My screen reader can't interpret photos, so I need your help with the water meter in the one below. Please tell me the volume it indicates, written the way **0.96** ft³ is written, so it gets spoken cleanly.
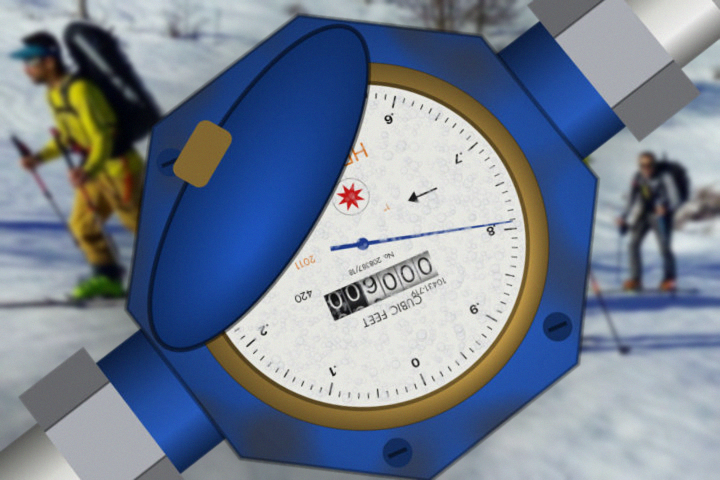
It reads **599.79** ft³
